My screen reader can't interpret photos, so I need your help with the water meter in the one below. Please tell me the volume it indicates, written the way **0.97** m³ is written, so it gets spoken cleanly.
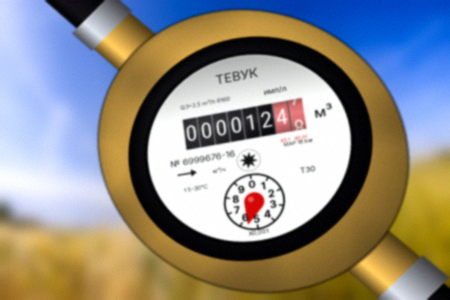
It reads **12.475** m³
